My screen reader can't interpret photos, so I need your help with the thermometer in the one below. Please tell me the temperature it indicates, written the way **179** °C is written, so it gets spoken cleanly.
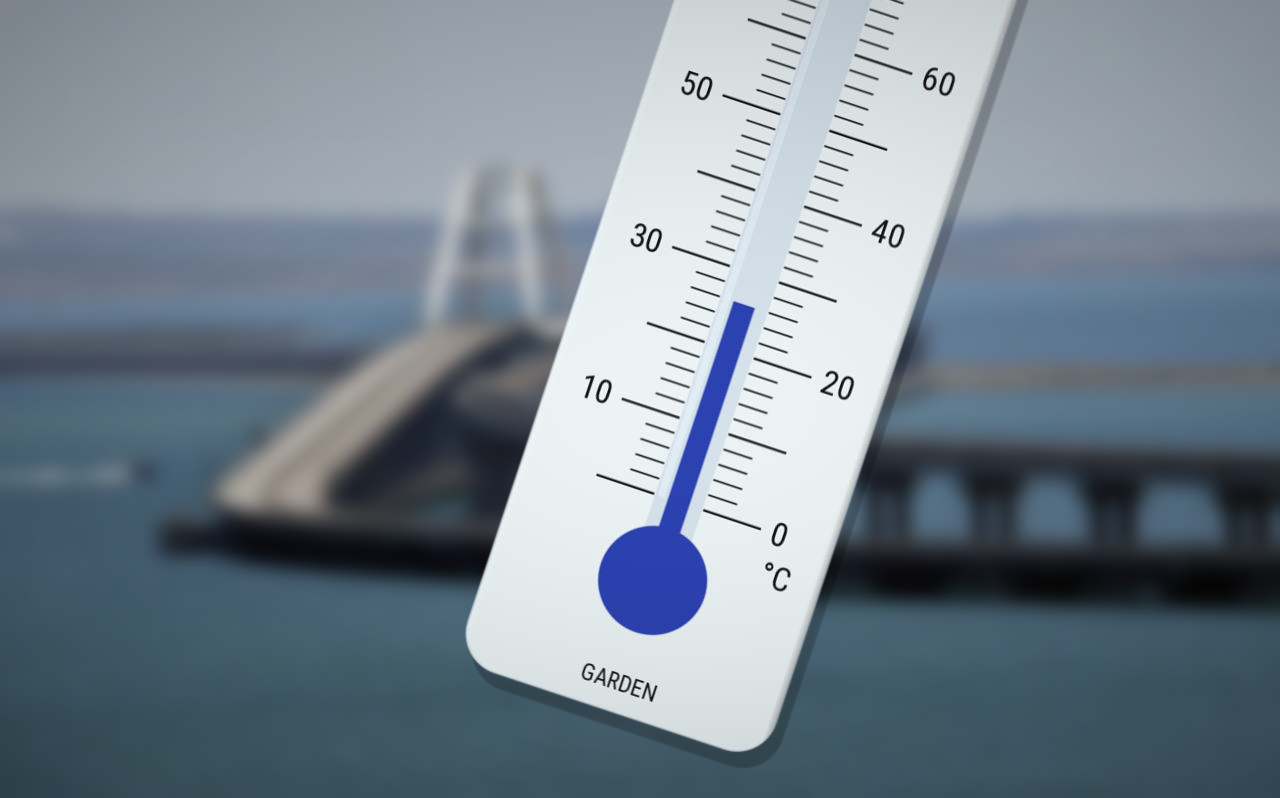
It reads **26** °C
